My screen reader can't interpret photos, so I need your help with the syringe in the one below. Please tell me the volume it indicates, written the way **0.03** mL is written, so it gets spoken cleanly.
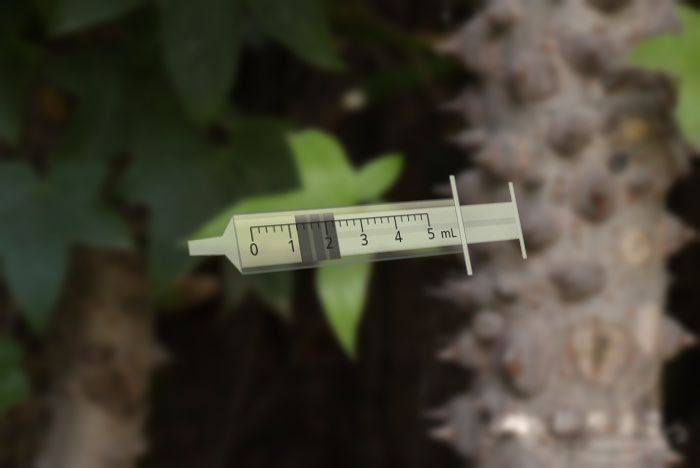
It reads **1.2** mL
